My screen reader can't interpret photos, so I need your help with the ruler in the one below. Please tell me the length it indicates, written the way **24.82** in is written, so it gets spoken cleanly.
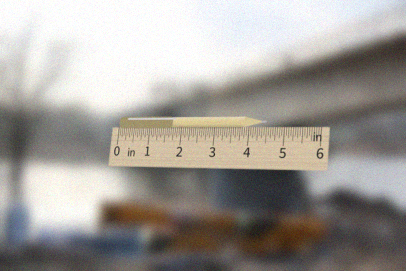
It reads **4.5** in
